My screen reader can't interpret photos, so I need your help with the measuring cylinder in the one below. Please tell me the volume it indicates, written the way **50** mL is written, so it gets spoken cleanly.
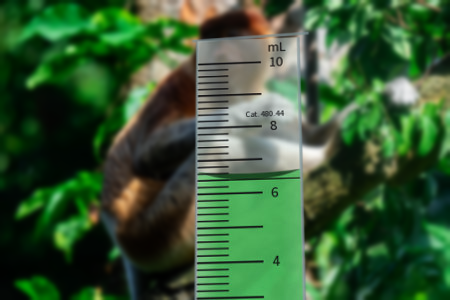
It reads **6.4** mL
